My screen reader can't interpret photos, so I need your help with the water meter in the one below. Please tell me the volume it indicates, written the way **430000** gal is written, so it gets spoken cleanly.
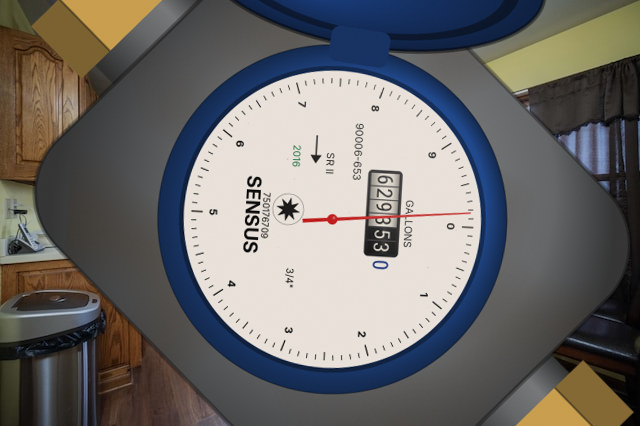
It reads **6293529.8** gal
